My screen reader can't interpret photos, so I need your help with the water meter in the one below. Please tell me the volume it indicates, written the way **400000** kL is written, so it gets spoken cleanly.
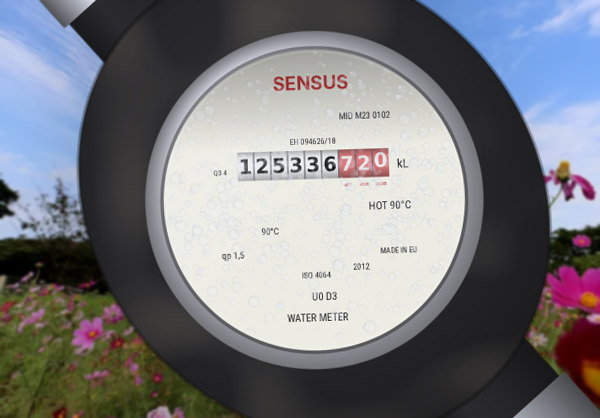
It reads **125336.720** kL
